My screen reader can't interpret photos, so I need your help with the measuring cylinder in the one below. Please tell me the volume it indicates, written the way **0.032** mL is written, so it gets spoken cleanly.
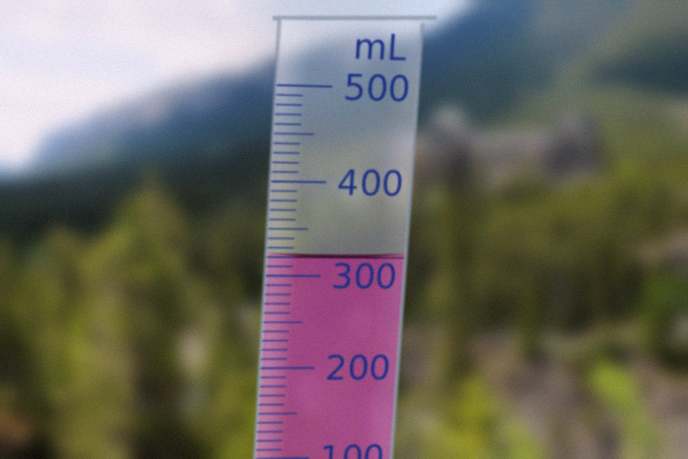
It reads **320** mL
